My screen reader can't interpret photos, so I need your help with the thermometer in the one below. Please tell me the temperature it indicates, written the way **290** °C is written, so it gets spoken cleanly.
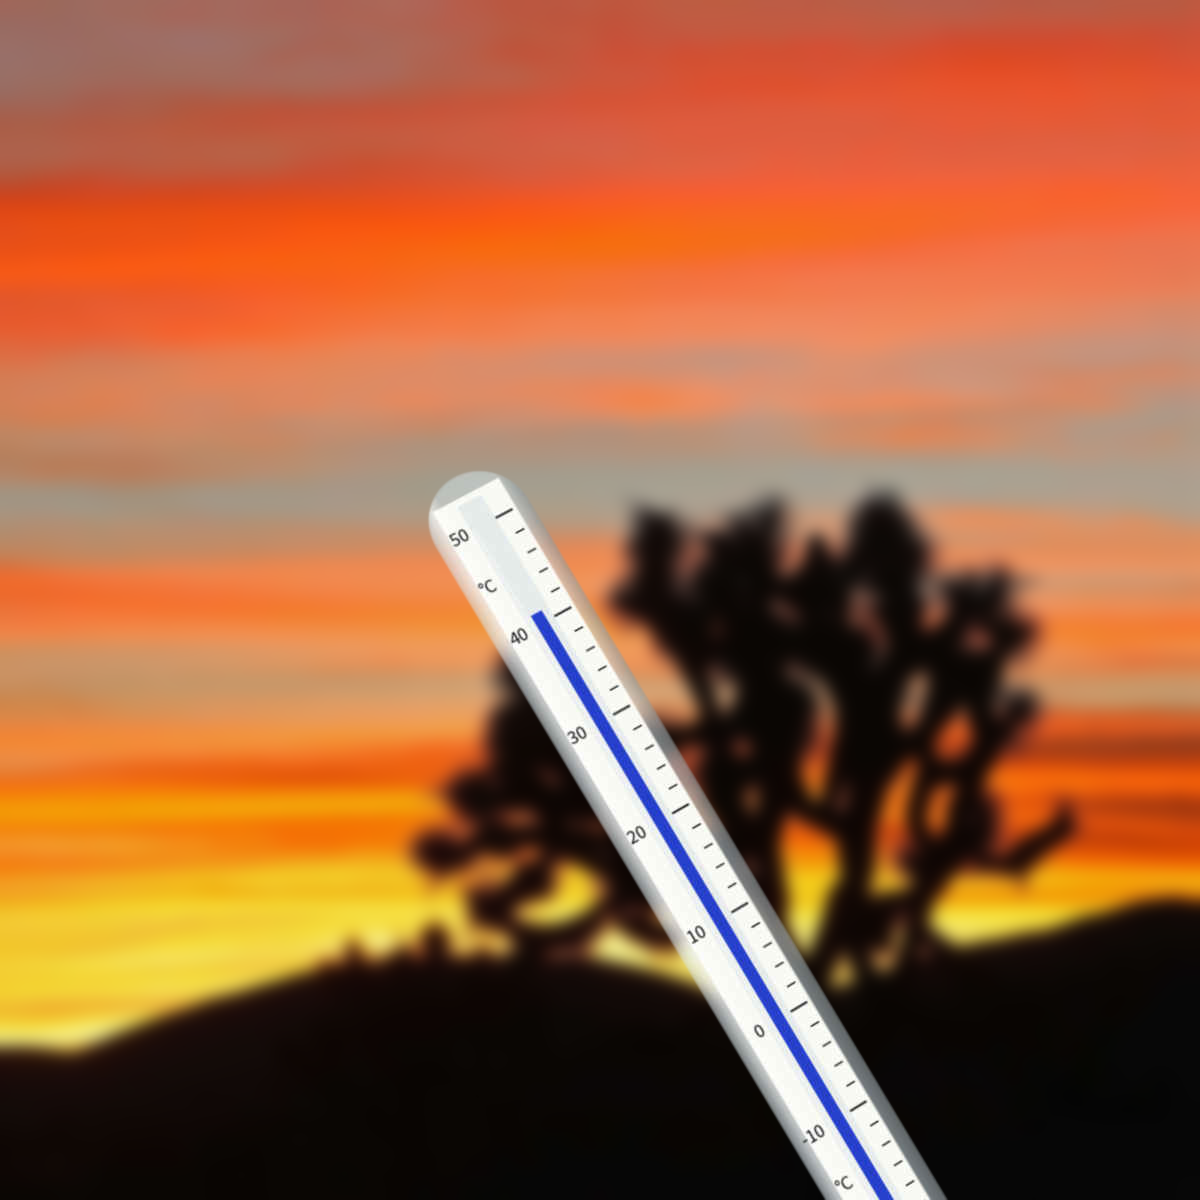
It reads **41** °C
